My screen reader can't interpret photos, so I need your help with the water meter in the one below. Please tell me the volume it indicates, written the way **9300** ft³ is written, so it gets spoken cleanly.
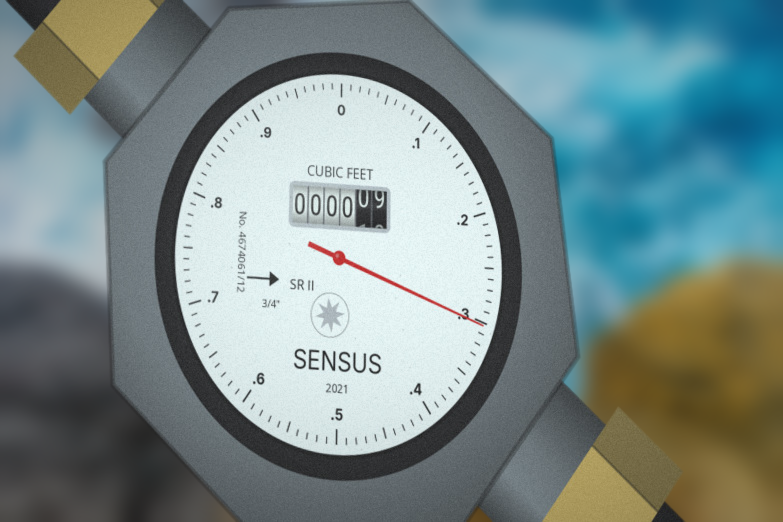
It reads **9.30** ft³
